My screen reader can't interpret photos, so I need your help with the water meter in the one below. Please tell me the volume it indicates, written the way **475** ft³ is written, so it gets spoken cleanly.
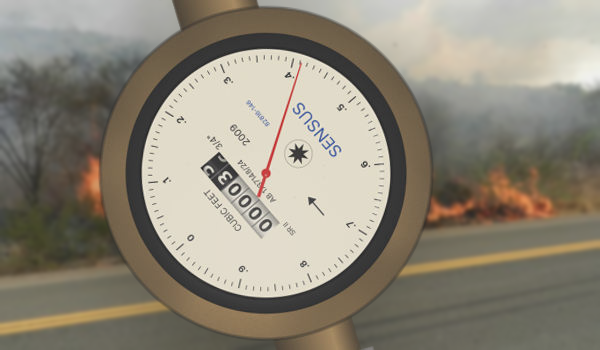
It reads **35.41** ft³
